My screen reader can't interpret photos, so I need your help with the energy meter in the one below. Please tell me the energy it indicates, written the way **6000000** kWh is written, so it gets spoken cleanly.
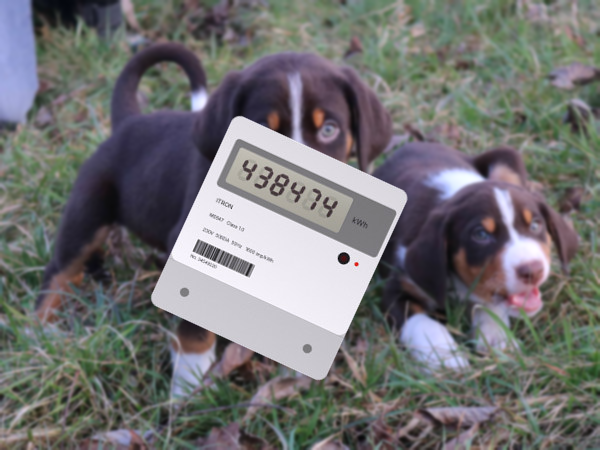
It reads **438474** kWh
